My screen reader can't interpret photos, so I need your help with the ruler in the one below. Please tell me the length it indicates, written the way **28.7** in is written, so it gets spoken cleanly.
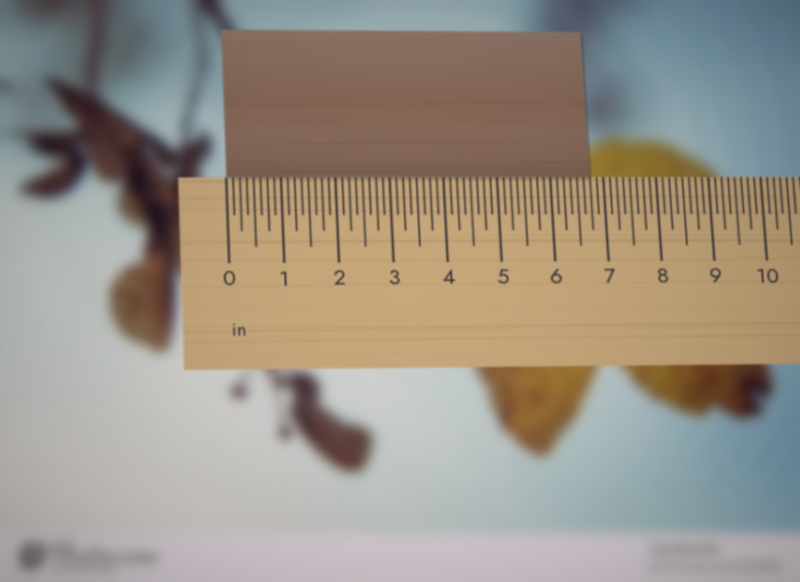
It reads **6.75** in
